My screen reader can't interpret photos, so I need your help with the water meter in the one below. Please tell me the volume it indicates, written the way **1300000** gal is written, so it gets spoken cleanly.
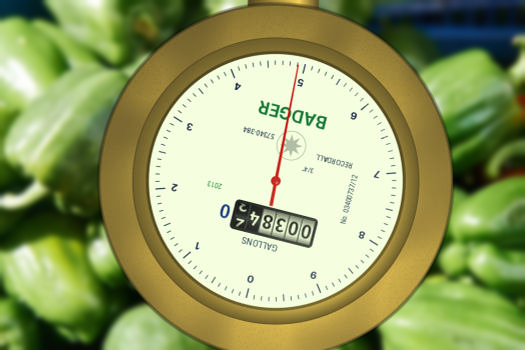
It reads **38424.9** gal
